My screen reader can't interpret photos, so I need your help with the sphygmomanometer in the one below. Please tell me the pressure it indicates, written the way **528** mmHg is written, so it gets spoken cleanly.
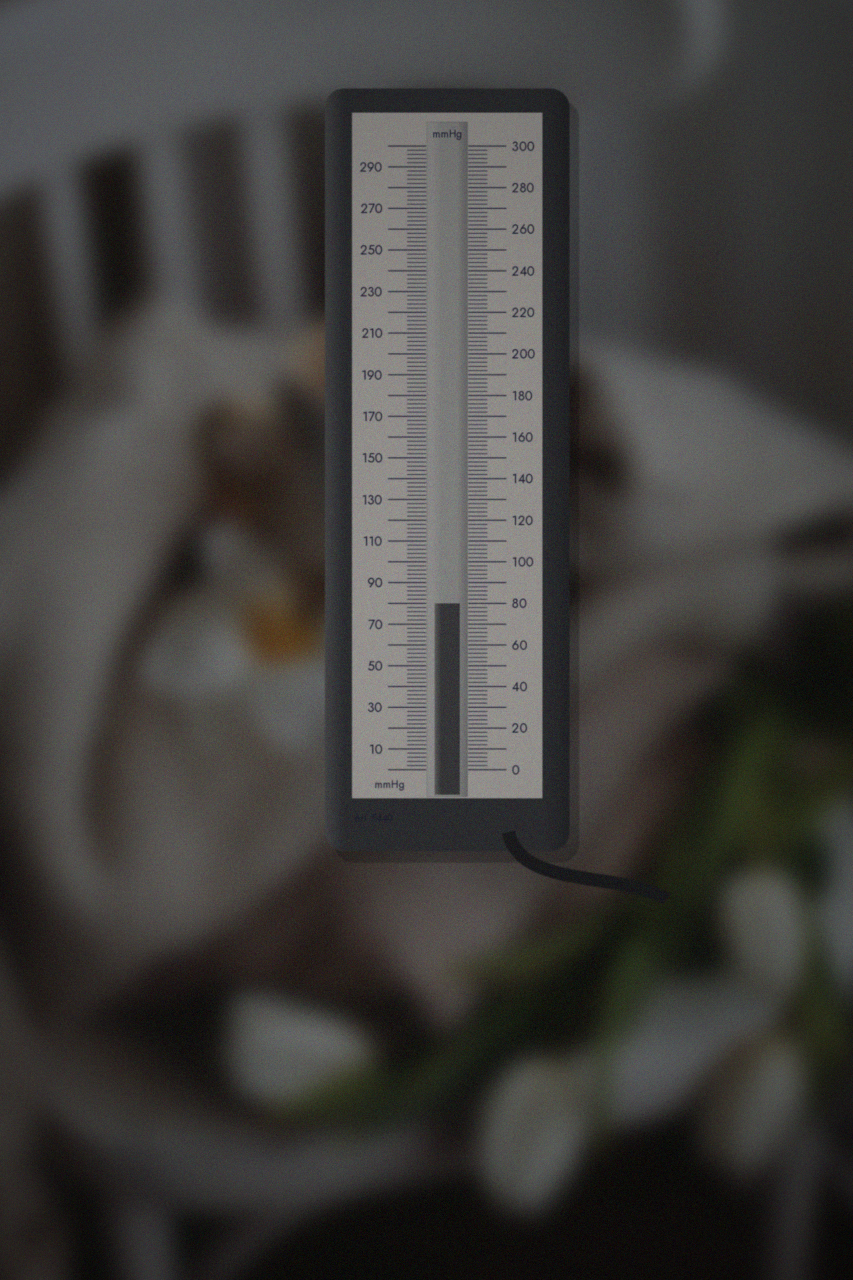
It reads **80** mmHg
